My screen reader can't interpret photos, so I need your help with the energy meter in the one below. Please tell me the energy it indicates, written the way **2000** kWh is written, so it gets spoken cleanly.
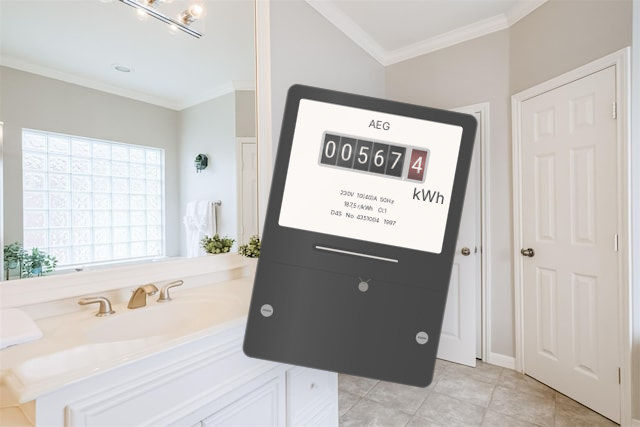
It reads **567.4** kWh
